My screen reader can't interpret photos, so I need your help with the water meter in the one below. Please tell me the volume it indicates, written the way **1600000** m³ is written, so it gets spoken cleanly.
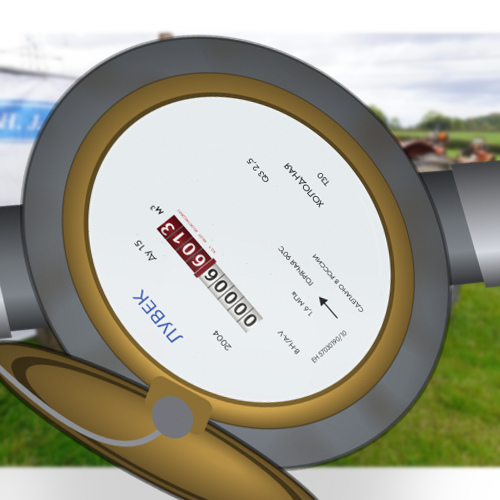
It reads **6.6013** m³
